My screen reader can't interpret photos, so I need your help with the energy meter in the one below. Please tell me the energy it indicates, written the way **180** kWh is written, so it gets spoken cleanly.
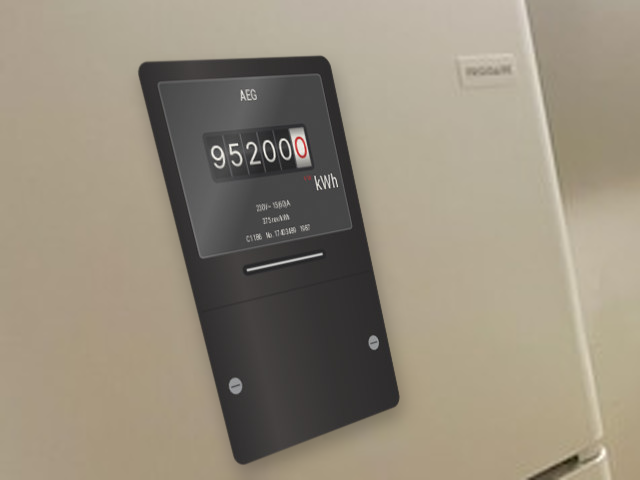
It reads **95200.0** kWh
